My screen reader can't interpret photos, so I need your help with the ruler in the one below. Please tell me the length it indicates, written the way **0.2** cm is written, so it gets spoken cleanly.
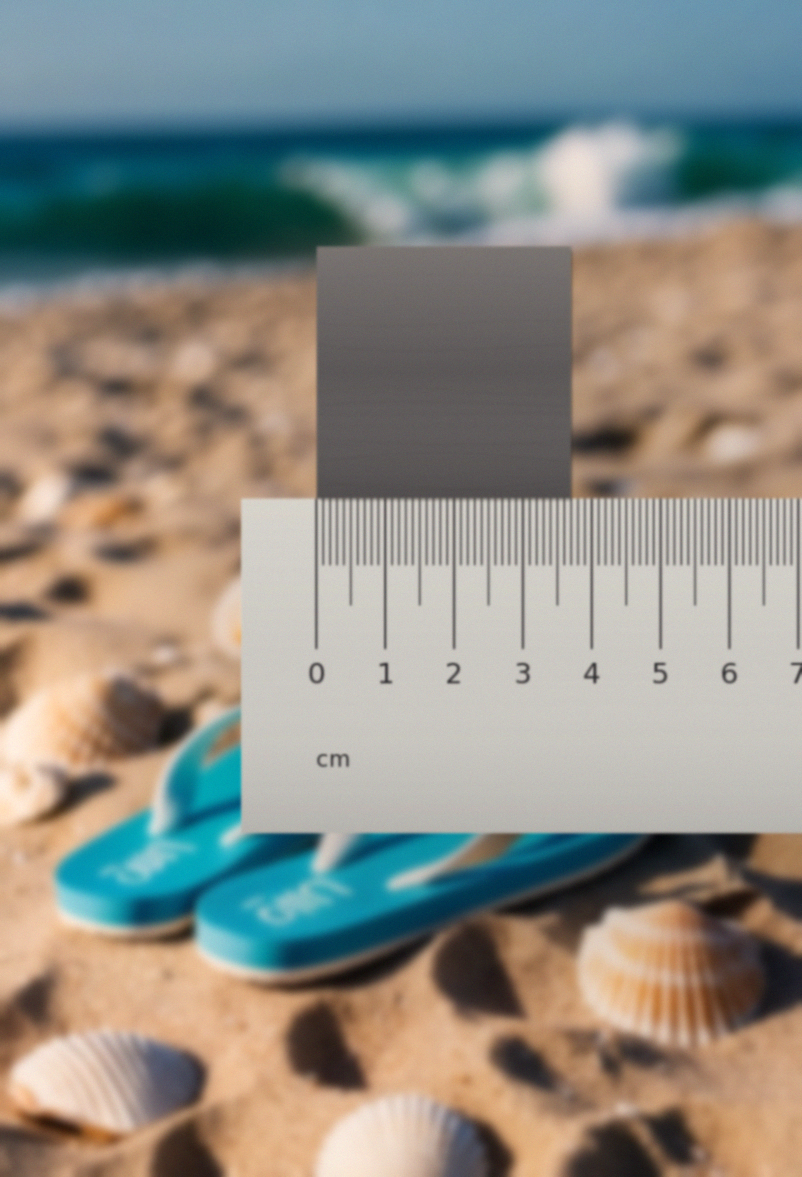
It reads **3.7** cm
